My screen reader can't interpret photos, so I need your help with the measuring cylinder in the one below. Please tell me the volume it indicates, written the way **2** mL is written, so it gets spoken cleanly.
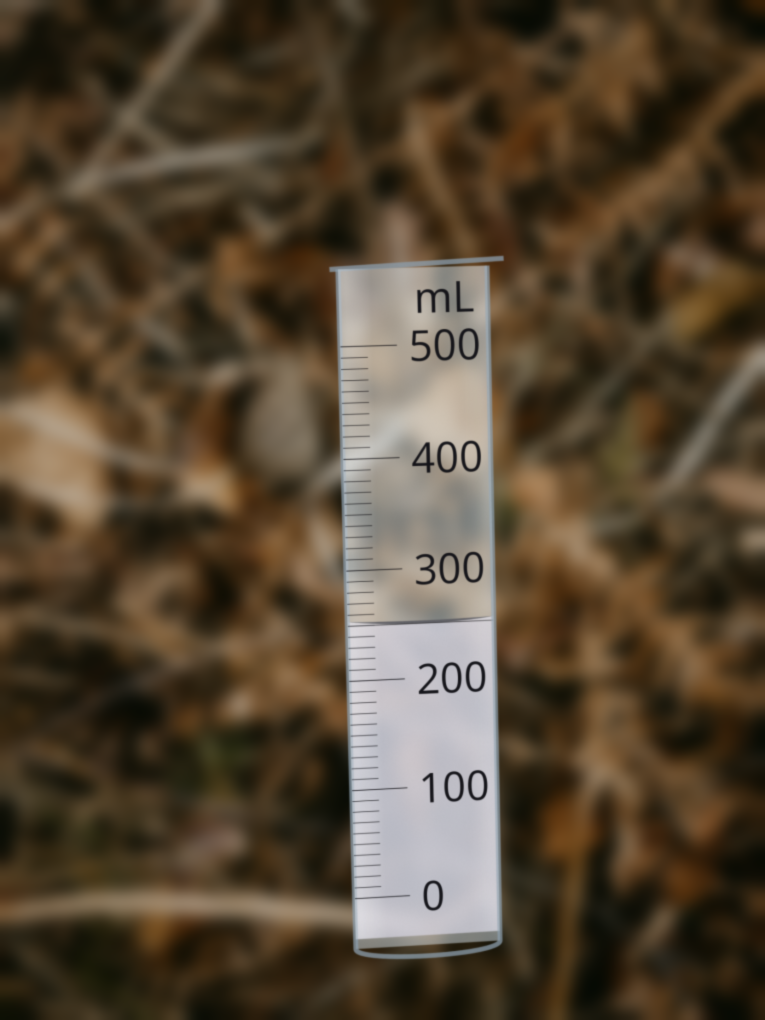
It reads **250** mL
